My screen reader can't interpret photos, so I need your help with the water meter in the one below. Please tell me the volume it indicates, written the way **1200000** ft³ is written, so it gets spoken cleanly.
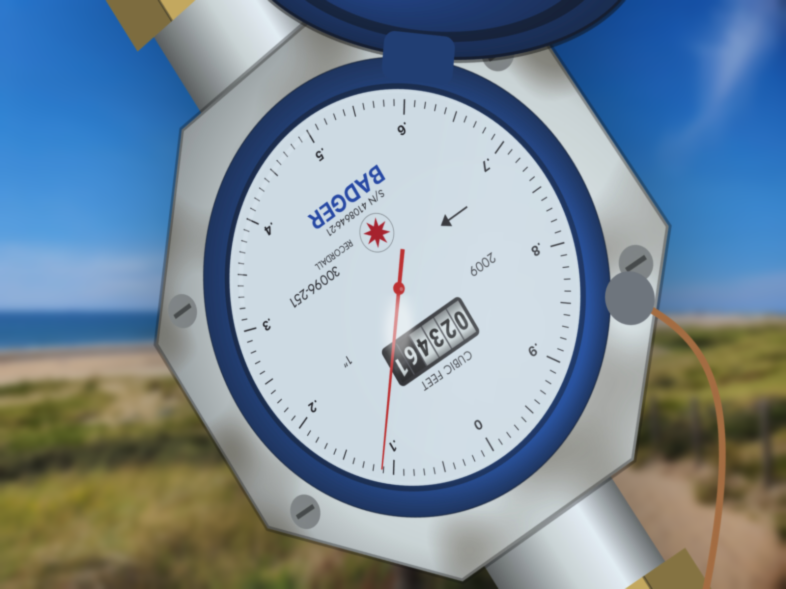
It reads **23461.11** ft³
